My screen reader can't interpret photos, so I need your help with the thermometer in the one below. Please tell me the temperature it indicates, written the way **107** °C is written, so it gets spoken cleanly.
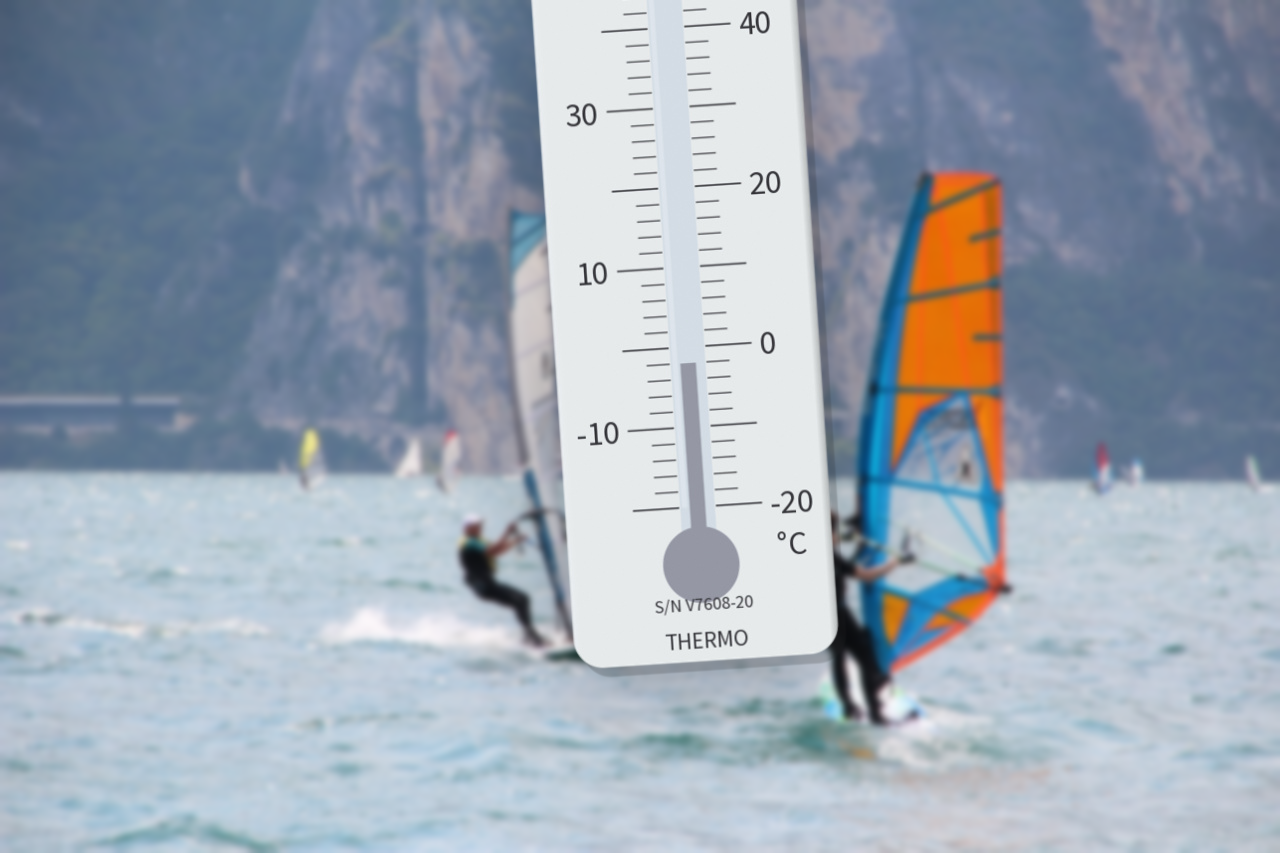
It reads **-2** °C
